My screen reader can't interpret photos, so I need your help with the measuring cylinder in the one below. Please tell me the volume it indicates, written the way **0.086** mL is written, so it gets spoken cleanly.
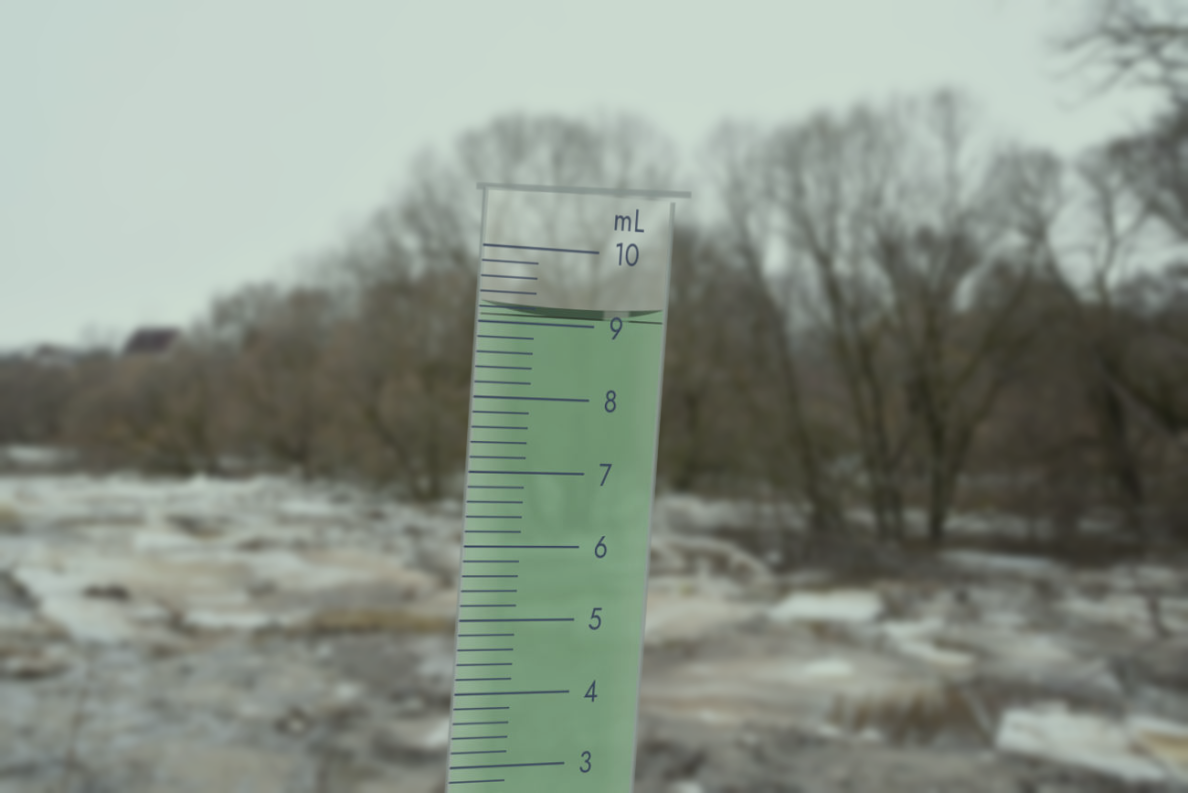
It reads **9.1** mL
